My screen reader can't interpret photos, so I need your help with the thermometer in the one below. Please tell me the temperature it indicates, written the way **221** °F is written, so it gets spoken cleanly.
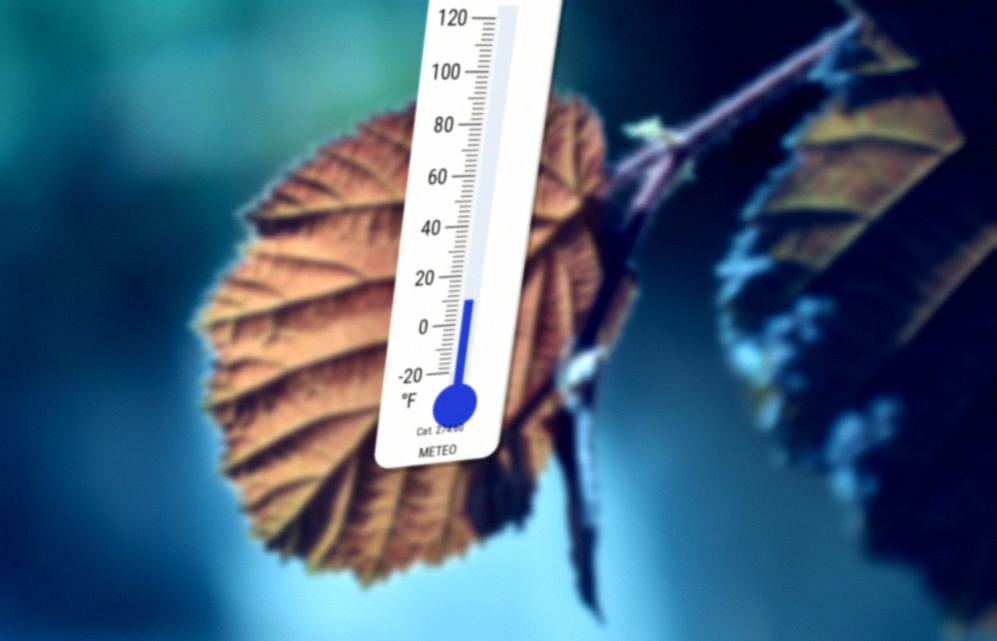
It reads **10** °F
